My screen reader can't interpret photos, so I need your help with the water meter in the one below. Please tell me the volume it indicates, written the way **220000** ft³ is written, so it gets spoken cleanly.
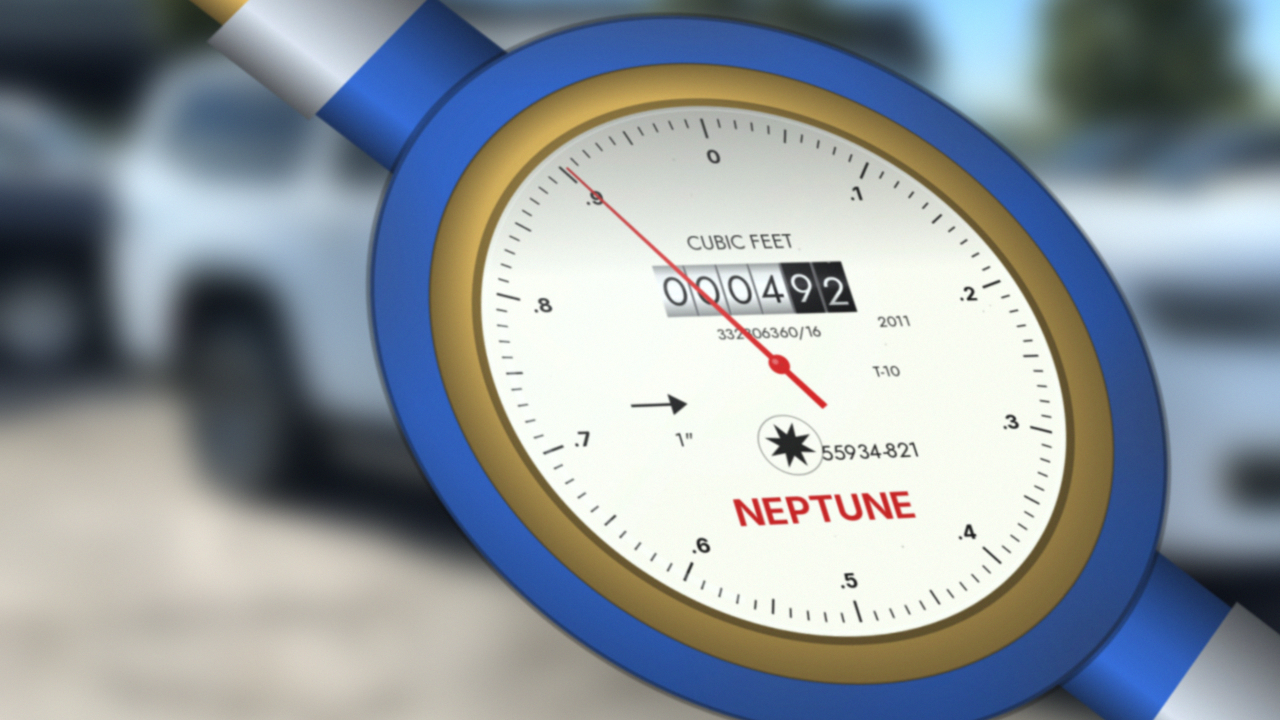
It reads **491.90** ft³
